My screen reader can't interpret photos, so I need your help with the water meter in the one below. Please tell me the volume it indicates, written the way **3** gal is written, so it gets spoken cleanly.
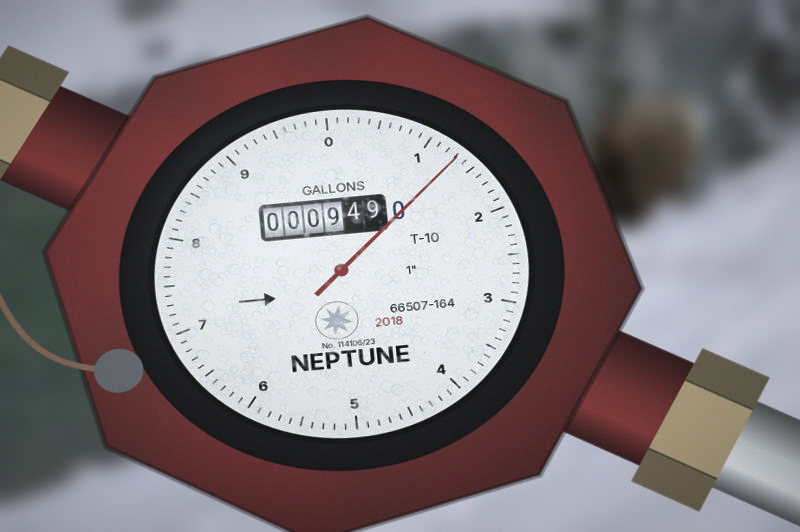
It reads **9491.3** gal
